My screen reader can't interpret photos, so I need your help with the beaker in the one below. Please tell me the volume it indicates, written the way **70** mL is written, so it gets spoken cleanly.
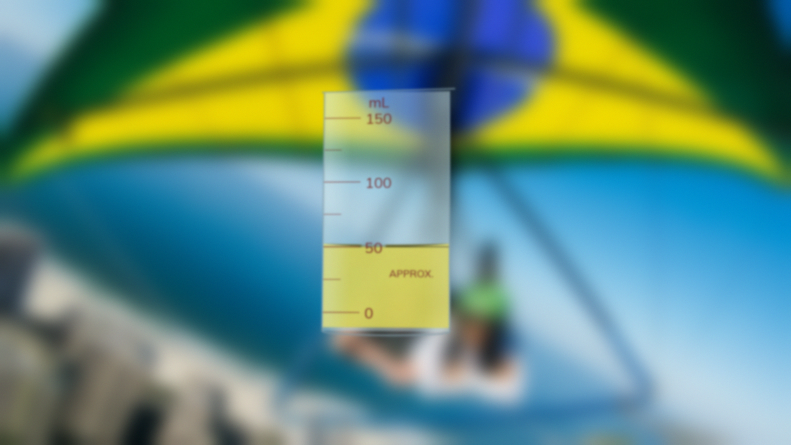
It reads **50** mL
